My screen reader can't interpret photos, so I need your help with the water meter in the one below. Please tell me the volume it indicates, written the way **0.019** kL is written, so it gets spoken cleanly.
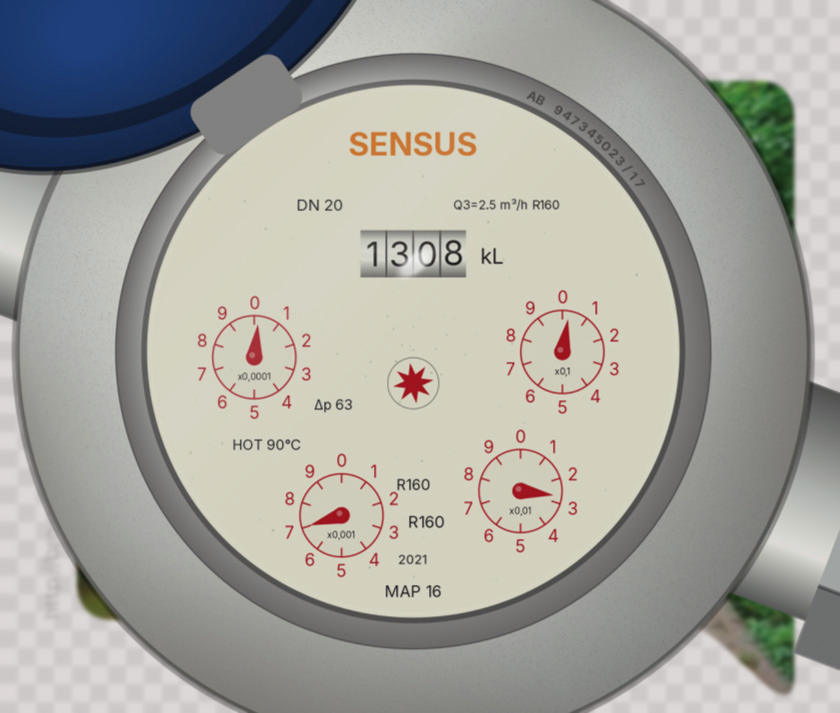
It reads **1308.0270** kL
